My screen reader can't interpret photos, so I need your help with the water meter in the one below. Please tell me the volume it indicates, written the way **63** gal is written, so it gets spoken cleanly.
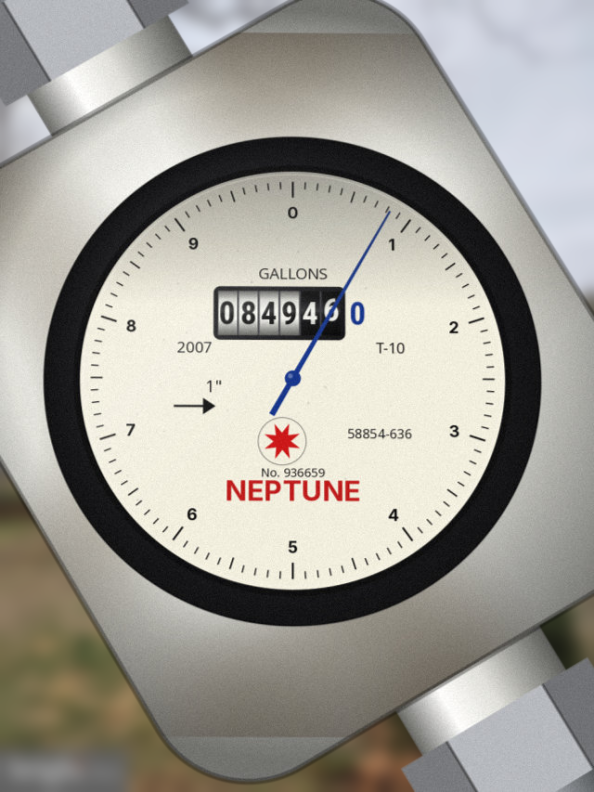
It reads **849460.8** gal
